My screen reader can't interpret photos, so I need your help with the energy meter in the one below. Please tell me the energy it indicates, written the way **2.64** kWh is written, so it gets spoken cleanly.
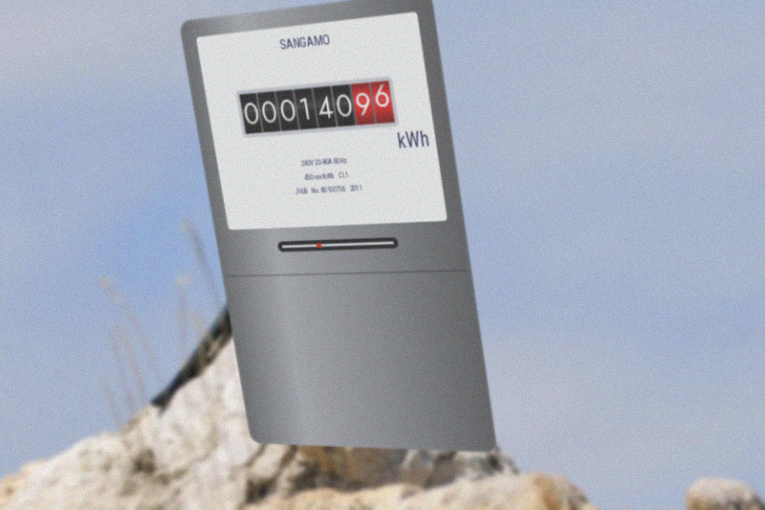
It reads **140.96** kWh
